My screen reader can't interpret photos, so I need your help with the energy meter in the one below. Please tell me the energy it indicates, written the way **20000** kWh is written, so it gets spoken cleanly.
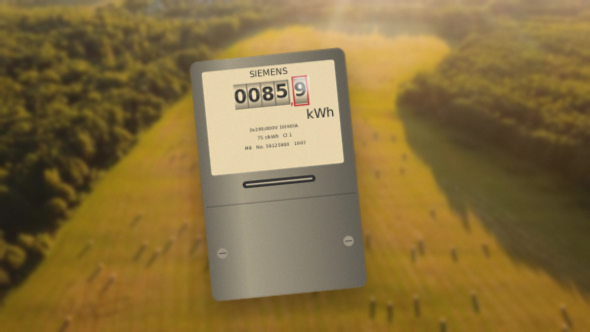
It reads **85.9** kWh
